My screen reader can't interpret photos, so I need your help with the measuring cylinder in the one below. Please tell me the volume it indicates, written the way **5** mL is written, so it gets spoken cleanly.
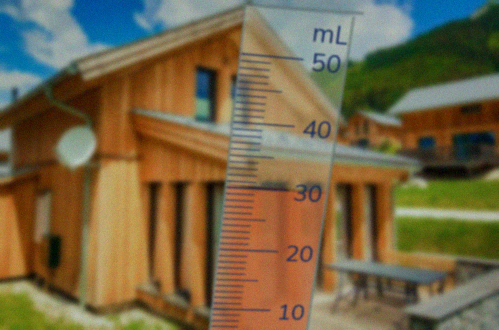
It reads **30** mL
